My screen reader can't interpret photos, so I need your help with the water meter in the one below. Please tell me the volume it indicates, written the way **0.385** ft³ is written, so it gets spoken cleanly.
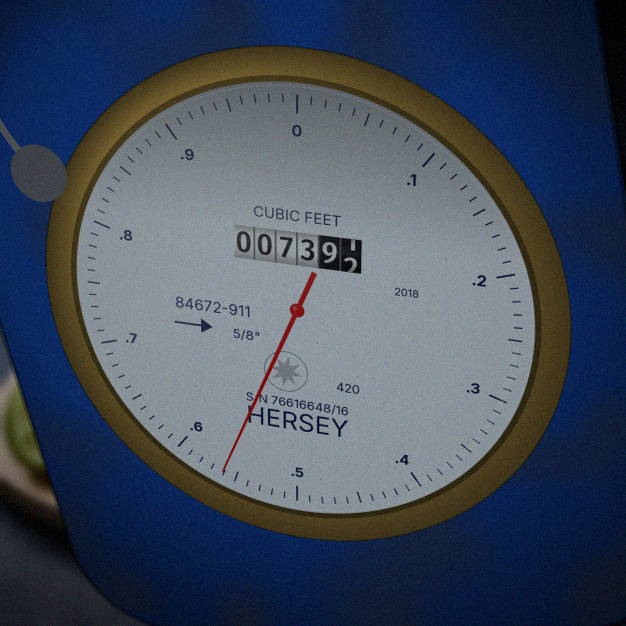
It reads **7391.56** ft³
